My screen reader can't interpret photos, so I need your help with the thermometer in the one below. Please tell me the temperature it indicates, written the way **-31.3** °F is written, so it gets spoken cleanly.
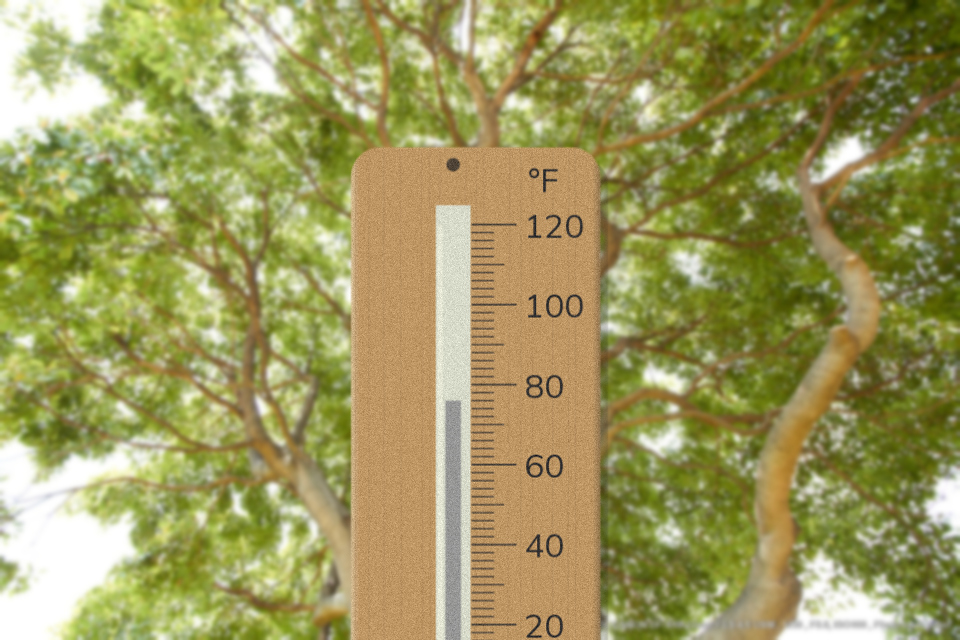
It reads **76** °F
